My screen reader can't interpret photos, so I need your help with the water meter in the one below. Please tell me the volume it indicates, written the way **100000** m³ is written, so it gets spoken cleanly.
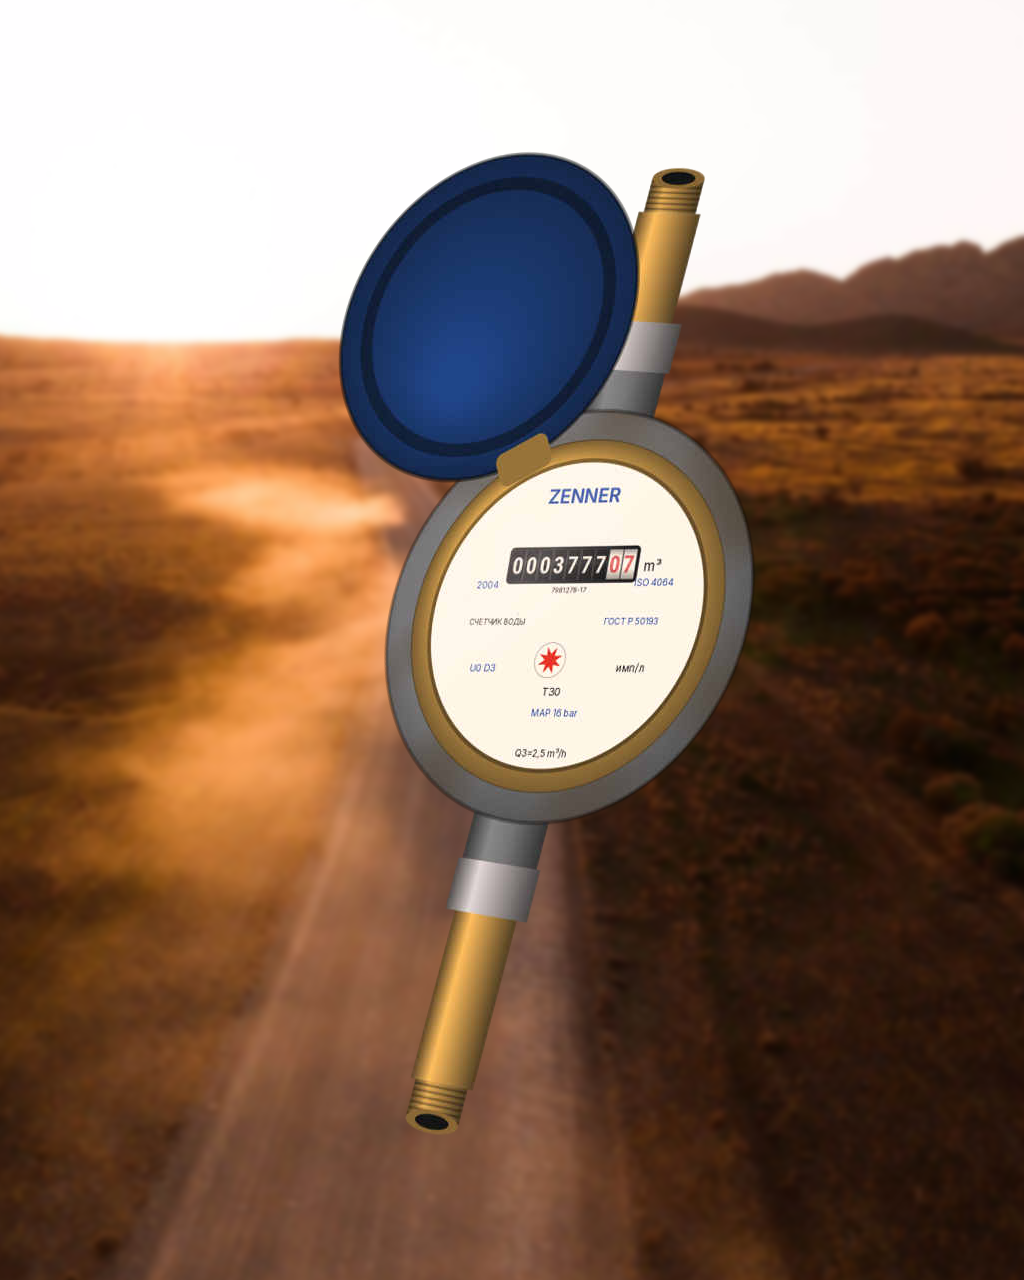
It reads **3777.07** m³
